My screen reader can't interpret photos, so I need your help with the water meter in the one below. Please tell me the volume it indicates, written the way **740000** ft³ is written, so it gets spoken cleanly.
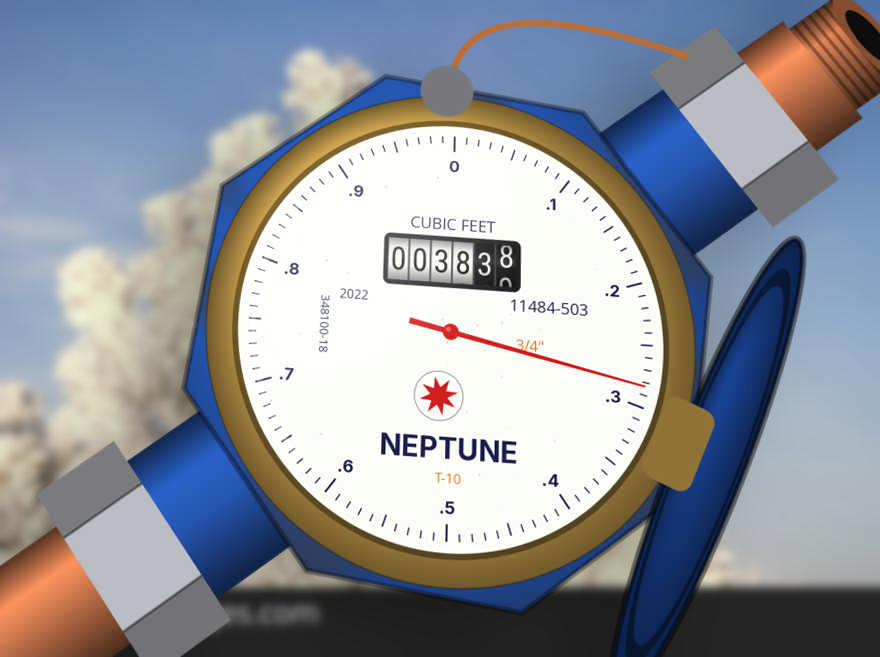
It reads **3838.28** ft³
